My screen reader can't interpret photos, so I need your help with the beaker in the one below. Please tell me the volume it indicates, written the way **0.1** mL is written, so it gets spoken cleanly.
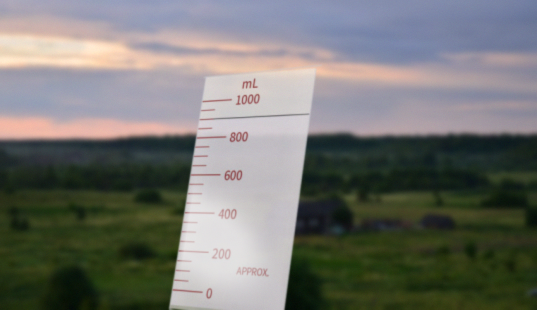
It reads **900** mL
